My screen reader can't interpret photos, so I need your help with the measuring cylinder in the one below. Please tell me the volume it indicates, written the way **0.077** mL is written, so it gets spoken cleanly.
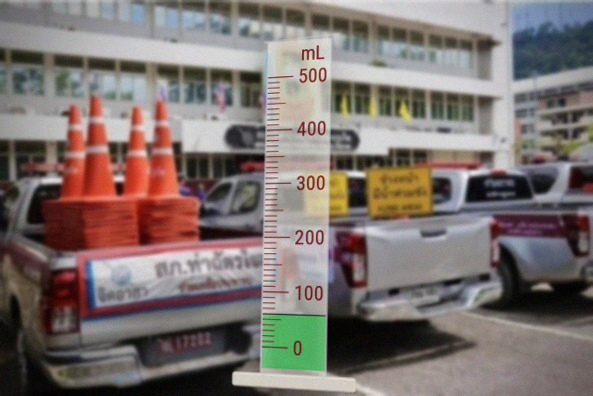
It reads **60** mL
